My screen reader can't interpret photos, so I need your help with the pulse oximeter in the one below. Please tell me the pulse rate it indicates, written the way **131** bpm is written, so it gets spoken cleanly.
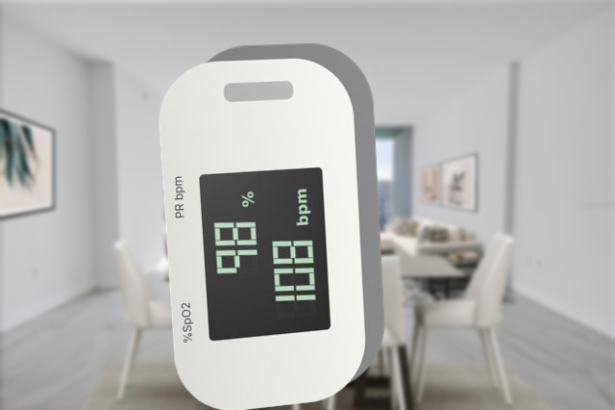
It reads **108** bpm
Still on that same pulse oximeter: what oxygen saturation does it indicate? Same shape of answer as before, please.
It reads **98** %
